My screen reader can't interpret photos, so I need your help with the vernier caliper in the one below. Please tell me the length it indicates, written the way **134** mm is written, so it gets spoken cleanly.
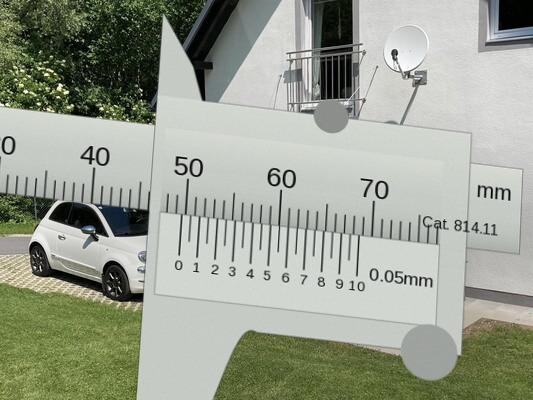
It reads **49.6** mm
